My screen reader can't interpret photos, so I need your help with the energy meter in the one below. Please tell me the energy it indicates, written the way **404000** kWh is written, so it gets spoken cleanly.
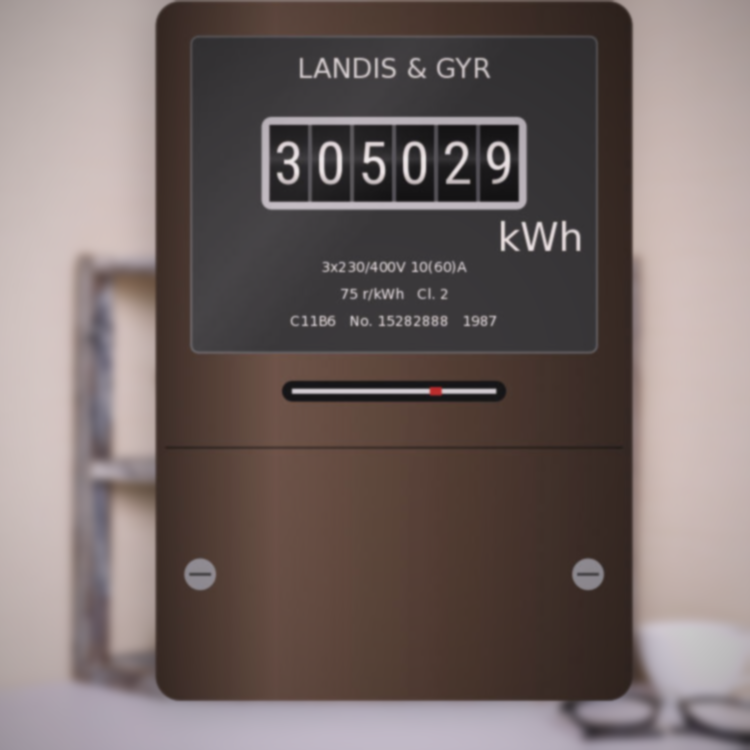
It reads **305029** kWh
